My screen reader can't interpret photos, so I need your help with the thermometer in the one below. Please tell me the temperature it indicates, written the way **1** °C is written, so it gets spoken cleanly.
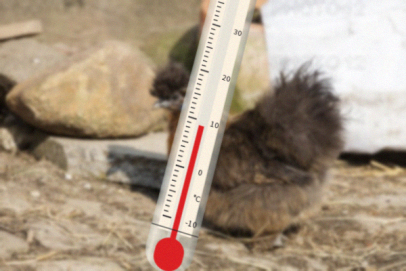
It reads **9** °C
